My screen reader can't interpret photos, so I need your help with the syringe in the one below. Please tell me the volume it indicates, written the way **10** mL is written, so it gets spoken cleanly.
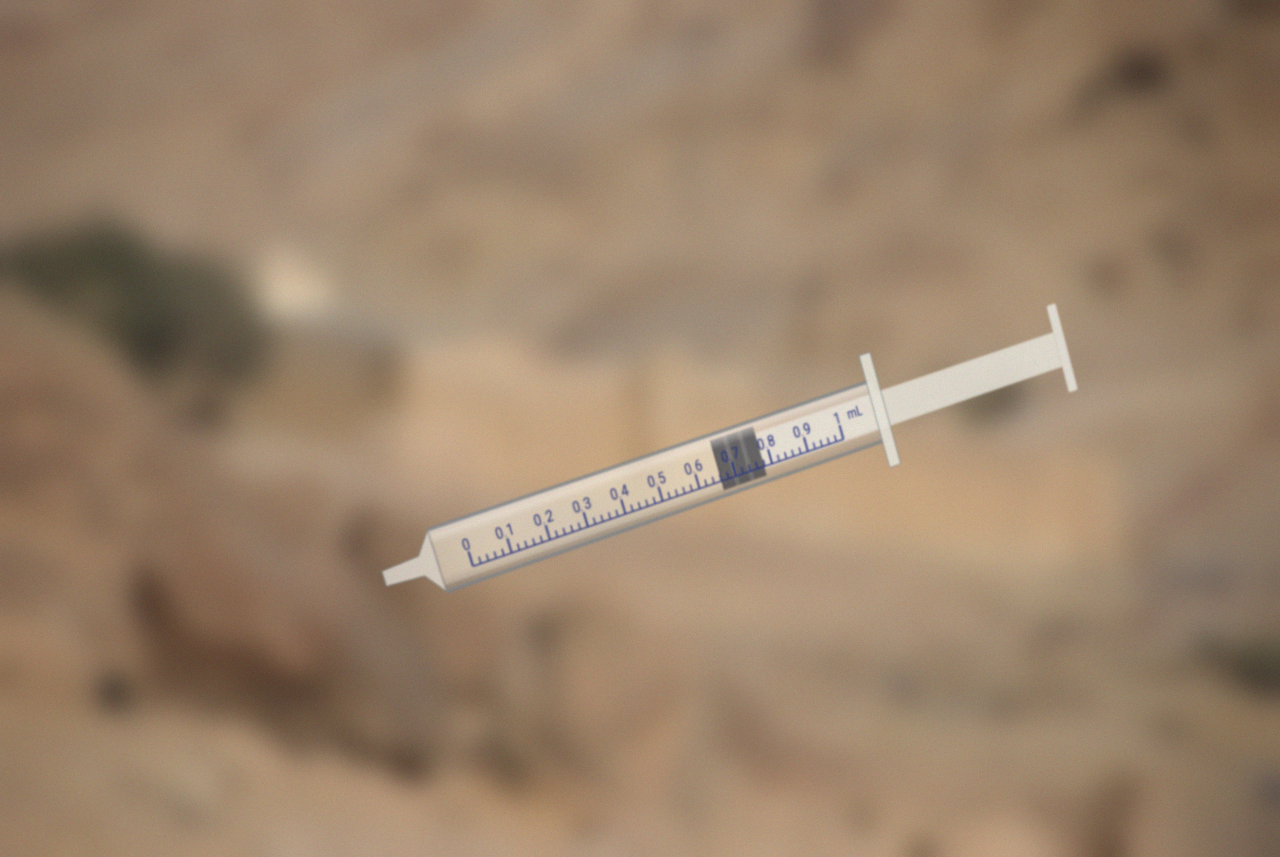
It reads **0.66** mL
